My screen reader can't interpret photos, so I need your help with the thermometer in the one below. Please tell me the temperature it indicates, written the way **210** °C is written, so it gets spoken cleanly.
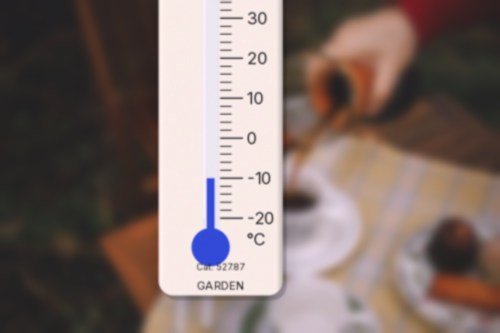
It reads **-10** °C
